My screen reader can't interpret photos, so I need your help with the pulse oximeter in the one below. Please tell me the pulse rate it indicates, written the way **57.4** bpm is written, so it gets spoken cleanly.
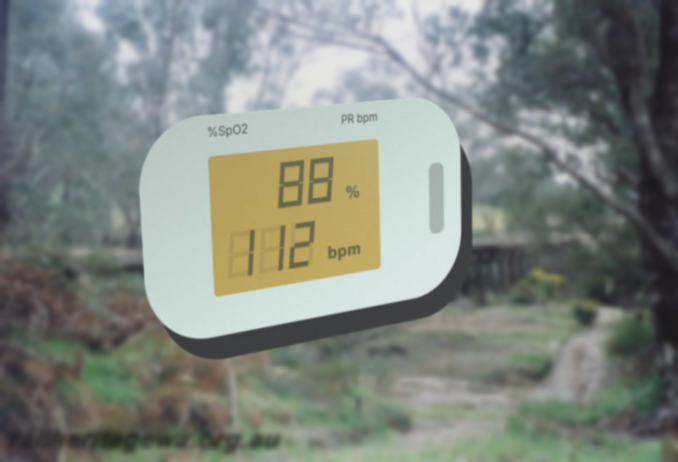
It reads **112** bpm
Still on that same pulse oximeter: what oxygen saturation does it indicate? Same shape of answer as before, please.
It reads **88** %
